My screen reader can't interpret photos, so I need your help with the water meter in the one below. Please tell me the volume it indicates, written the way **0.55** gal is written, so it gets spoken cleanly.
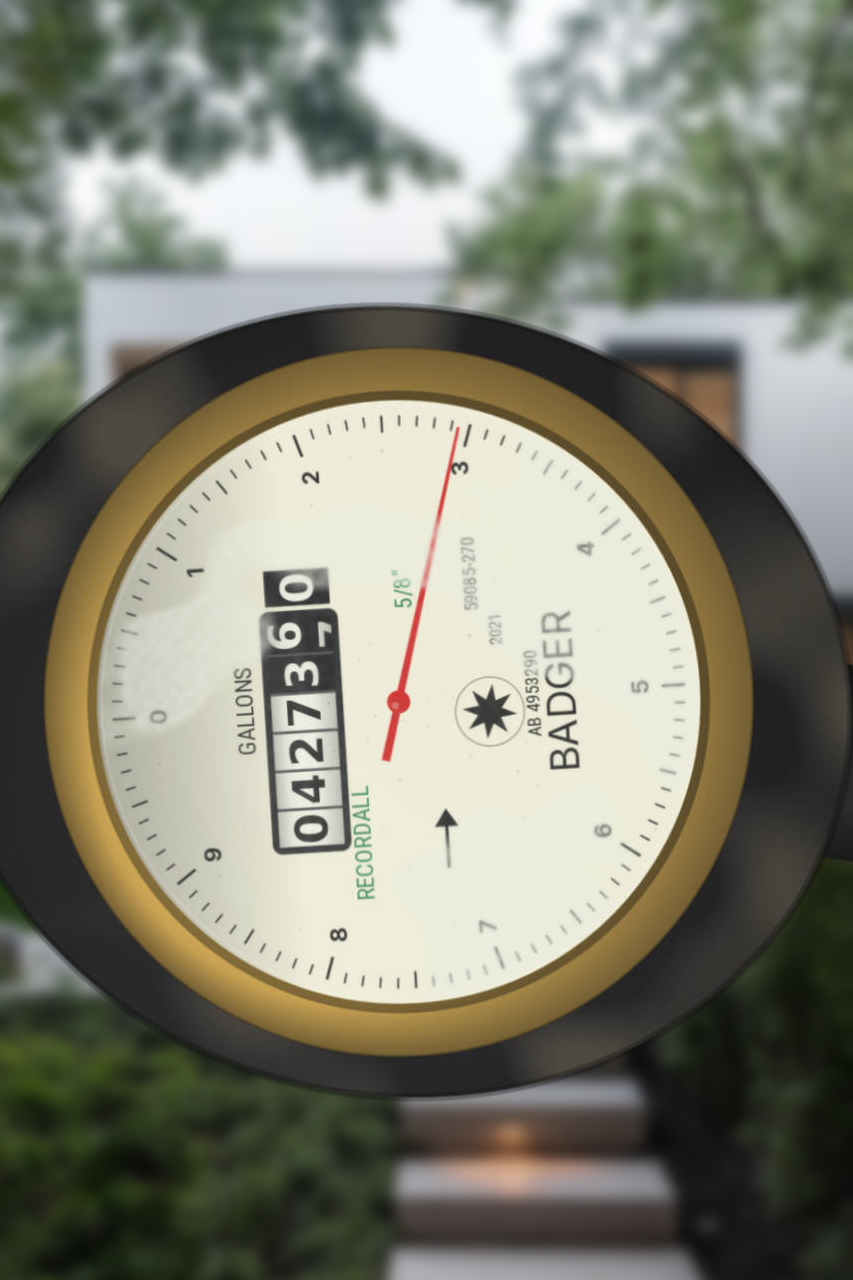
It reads **427362.9** gal
